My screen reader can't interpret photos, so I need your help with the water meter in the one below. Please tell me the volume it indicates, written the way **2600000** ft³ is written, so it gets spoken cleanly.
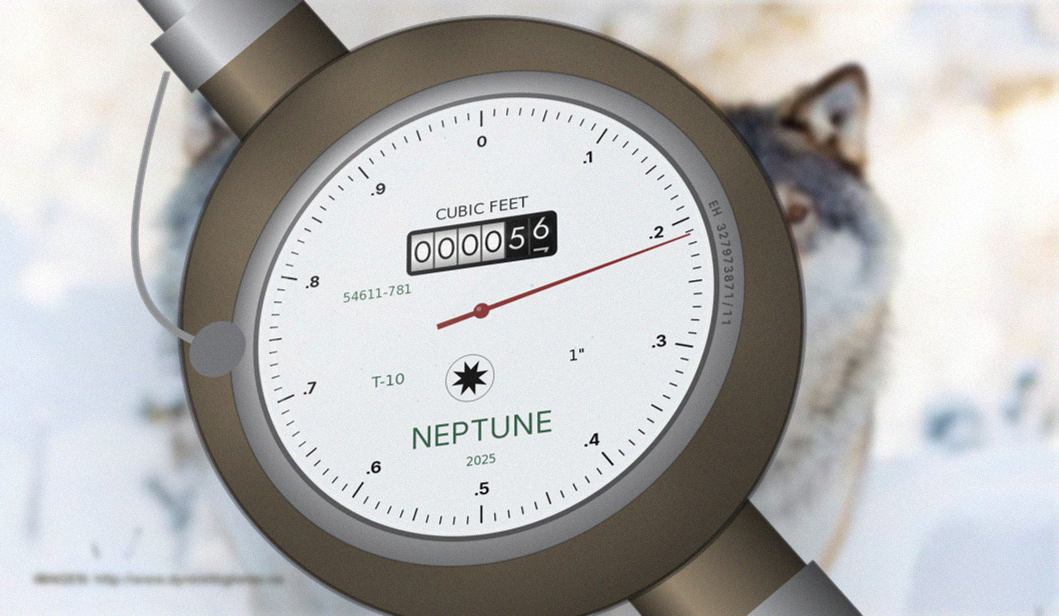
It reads **56.21** ft³
